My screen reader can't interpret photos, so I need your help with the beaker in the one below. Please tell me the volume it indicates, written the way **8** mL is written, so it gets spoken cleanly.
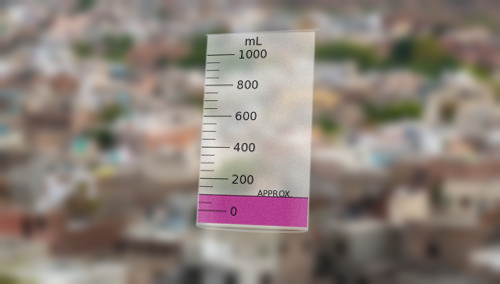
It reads **100** mL
